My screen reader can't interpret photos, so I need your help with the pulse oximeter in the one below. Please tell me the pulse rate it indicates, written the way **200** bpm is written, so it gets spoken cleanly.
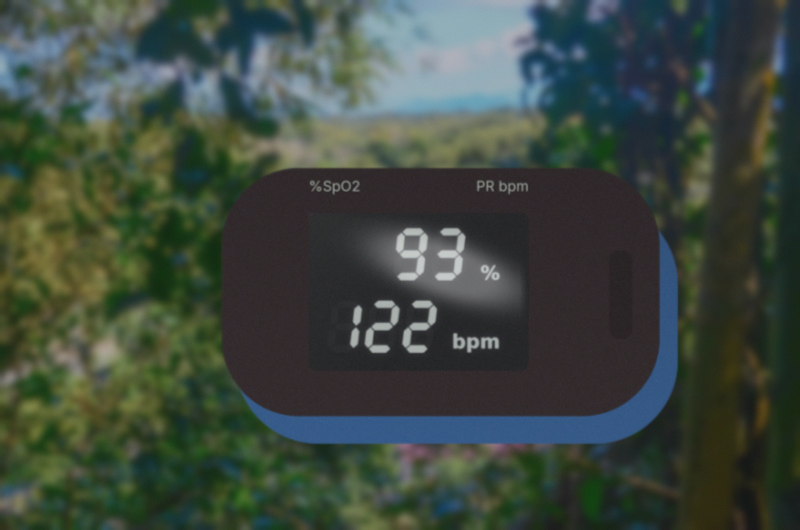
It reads **122** bpm
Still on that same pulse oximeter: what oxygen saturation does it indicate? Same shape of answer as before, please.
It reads **93** %
